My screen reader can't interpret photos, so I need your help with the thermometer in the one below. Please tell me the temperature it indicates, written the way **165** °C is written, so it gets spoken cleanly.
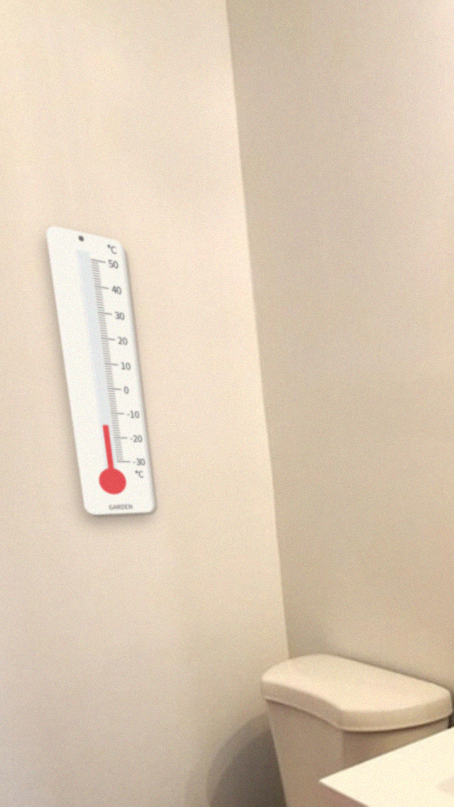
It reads **-15** °C
